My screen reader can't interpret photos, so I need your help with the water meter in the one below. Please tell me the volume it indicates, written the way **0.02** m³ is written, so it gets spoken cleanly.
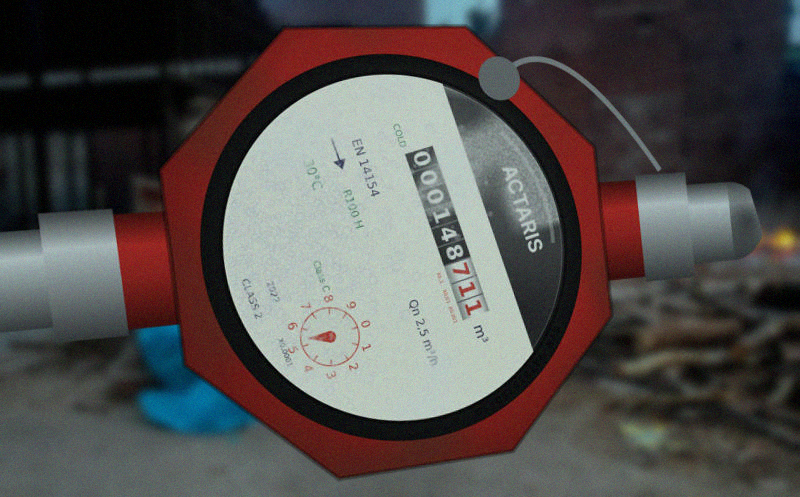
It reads **148.7115** m³
